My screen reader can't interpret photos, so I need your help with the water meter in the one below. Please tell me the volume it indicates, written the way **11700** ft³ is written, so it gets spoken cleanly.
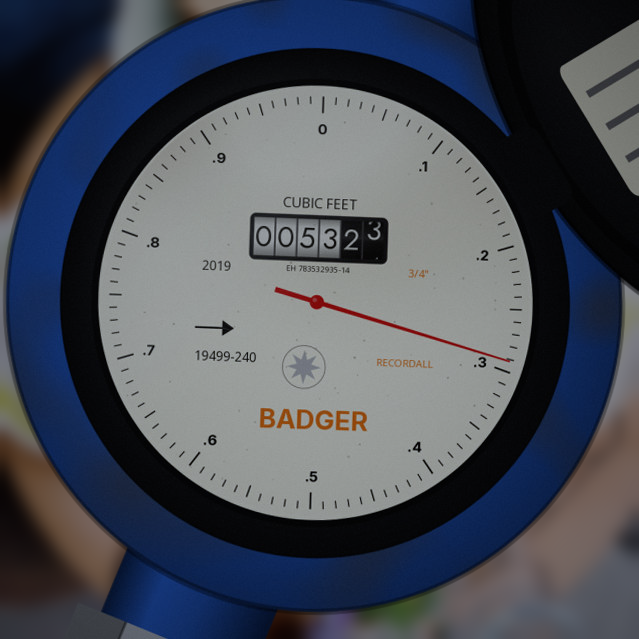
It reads **5323.29** ft³
